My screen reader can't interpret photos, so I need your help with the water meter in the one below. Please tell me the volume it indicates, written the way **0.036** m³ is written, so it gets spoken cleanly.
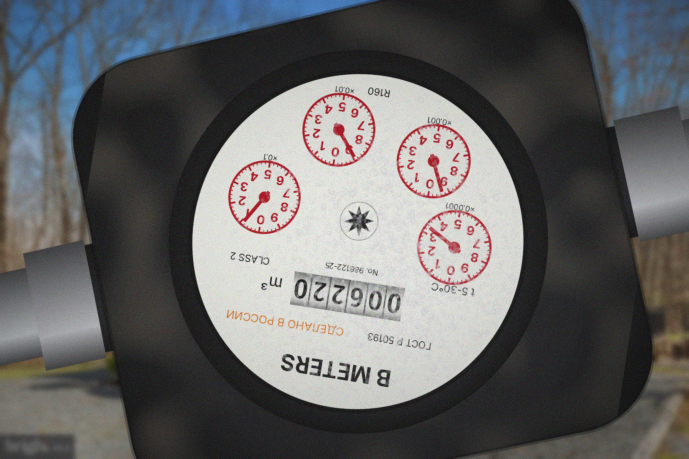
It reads **6220.0893** m³
